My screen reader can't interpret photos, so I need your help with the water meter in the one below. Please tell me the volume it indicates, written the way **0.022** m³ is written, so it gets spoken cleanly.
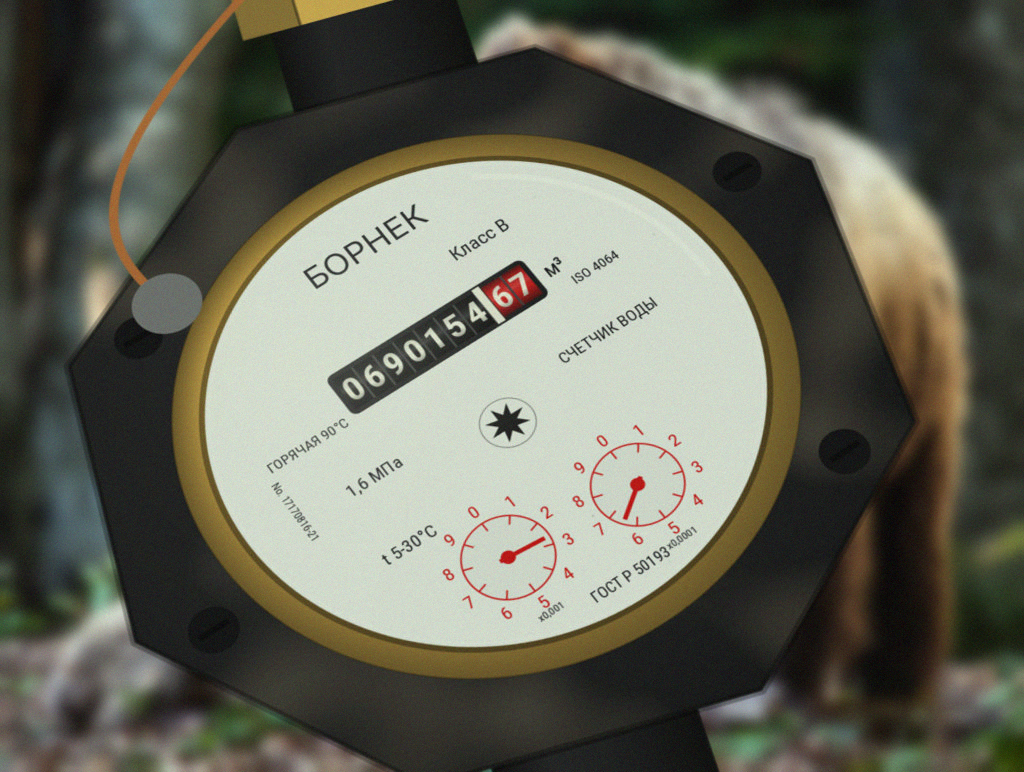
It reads **690154.6726** m³
